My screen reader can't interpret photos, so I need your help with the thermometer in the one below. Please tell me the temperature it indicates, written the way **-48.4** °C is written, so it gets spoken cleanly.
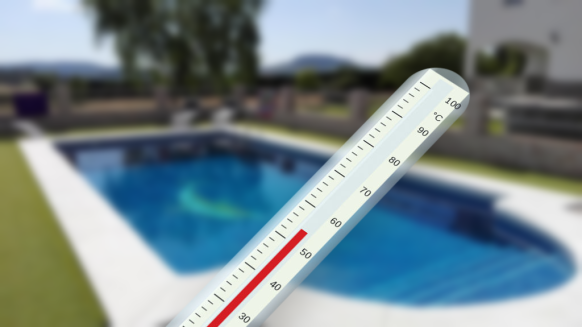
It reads **54** °C
